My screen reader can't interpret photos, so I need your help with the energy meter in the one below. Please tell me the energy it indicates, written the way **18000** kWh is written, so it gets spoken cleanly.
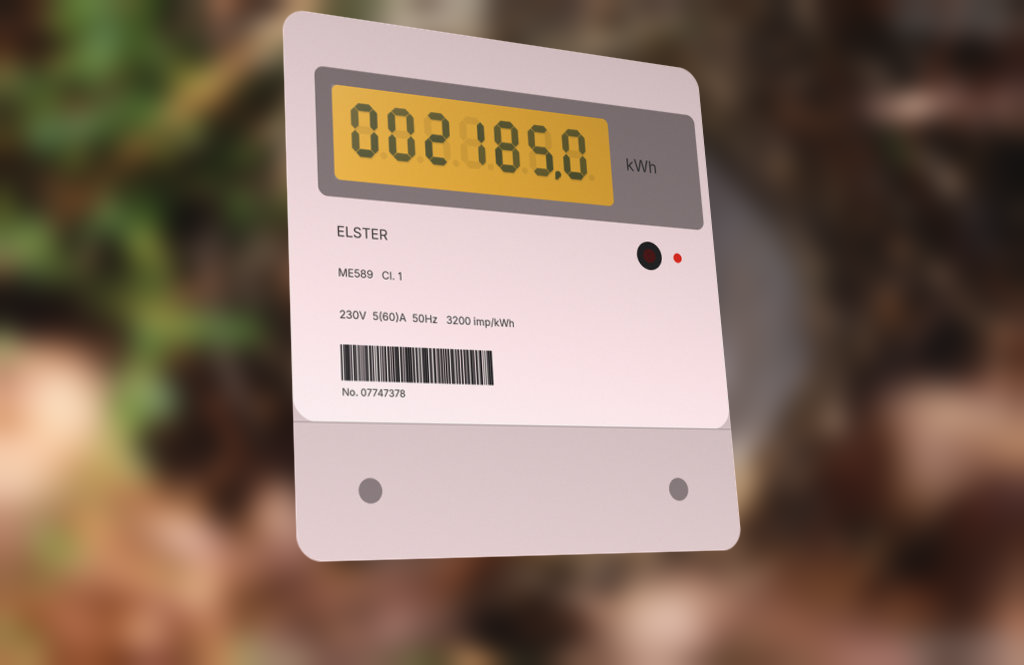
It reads **2185.0** kWh
